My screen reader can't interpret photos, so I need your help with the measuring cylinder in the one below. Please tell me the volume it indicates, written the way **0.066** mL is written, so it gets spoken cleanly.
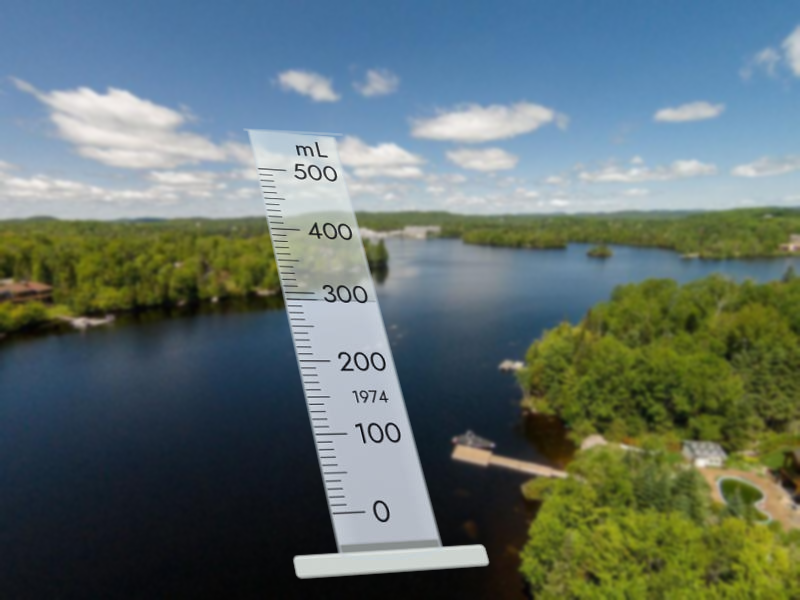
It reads **290** mL
